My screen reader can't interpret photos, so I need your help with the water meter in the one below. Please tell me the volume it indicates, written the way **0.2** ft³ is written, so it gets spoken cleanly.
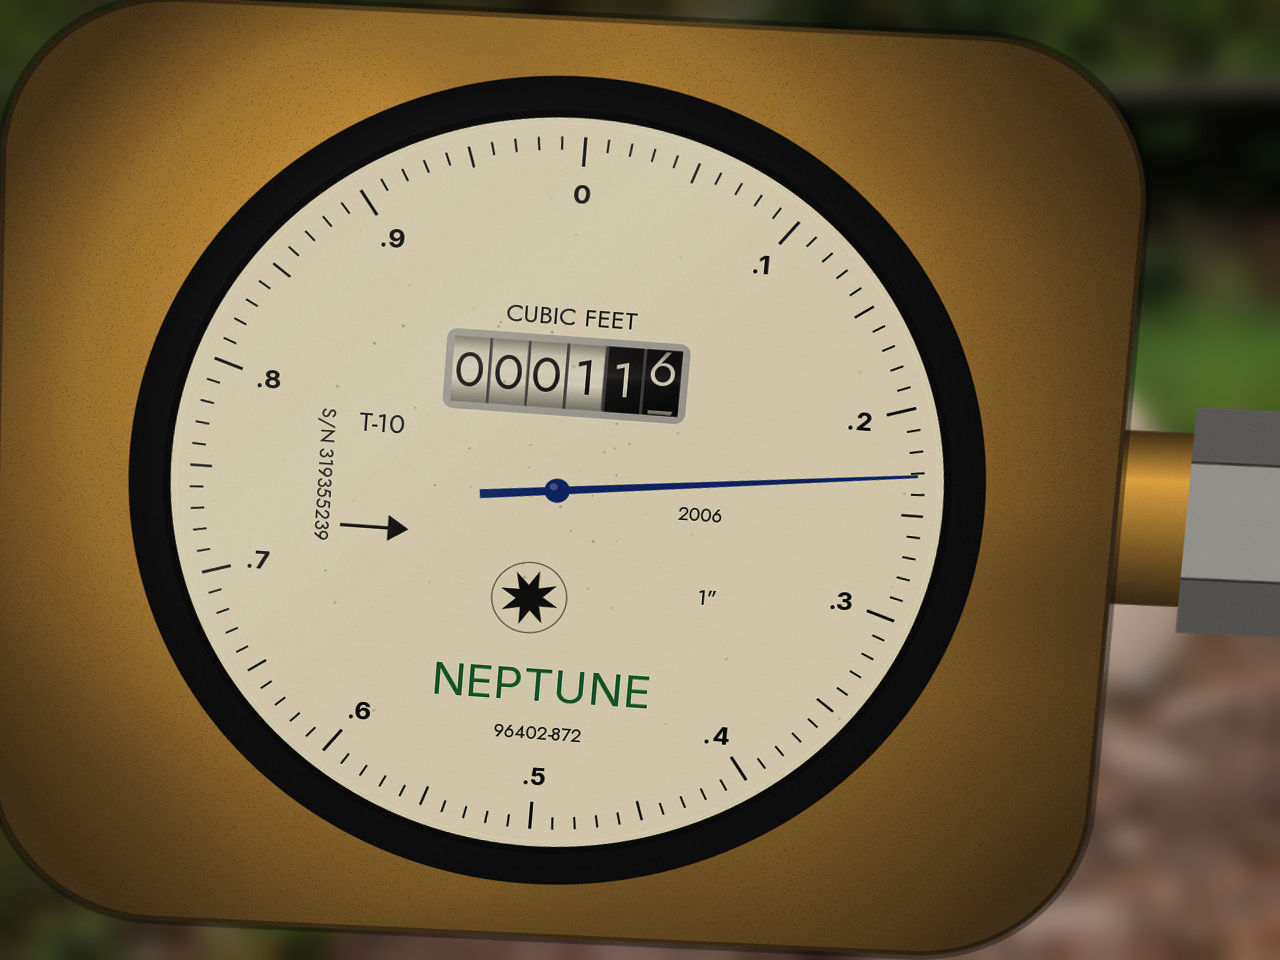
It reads **116.23** ft³
